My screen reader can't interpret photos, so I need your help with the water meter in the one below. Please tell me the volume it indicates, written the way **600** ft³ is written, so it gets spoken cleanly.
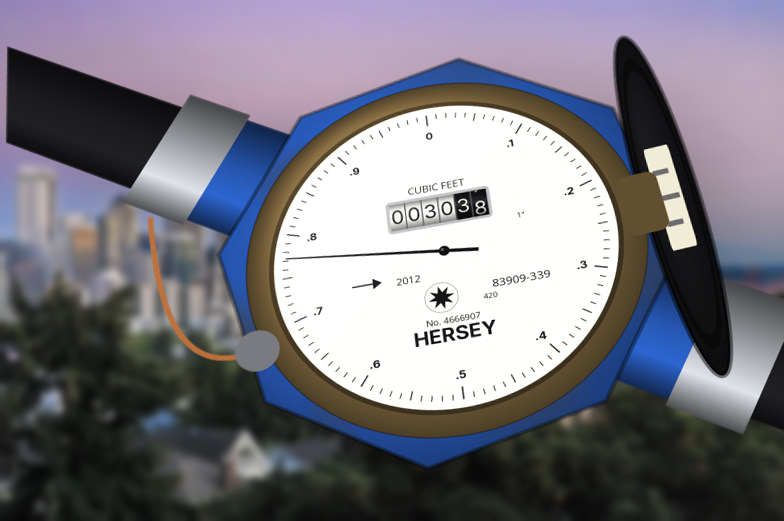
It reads **3037.77** ft³
